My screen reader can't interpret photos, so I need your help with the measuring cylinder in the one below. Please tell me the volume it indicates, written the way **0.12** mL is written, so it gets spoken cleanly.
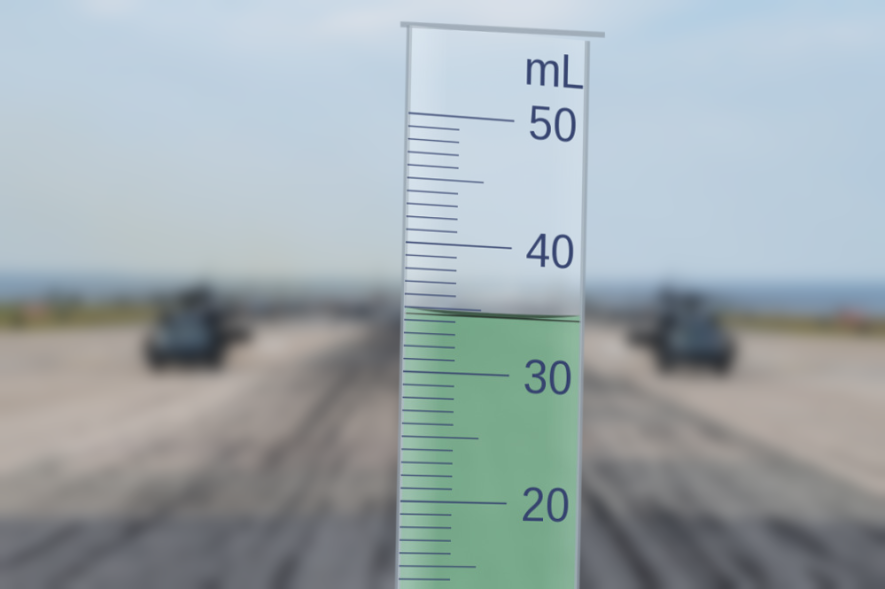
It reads **34.5** mL
